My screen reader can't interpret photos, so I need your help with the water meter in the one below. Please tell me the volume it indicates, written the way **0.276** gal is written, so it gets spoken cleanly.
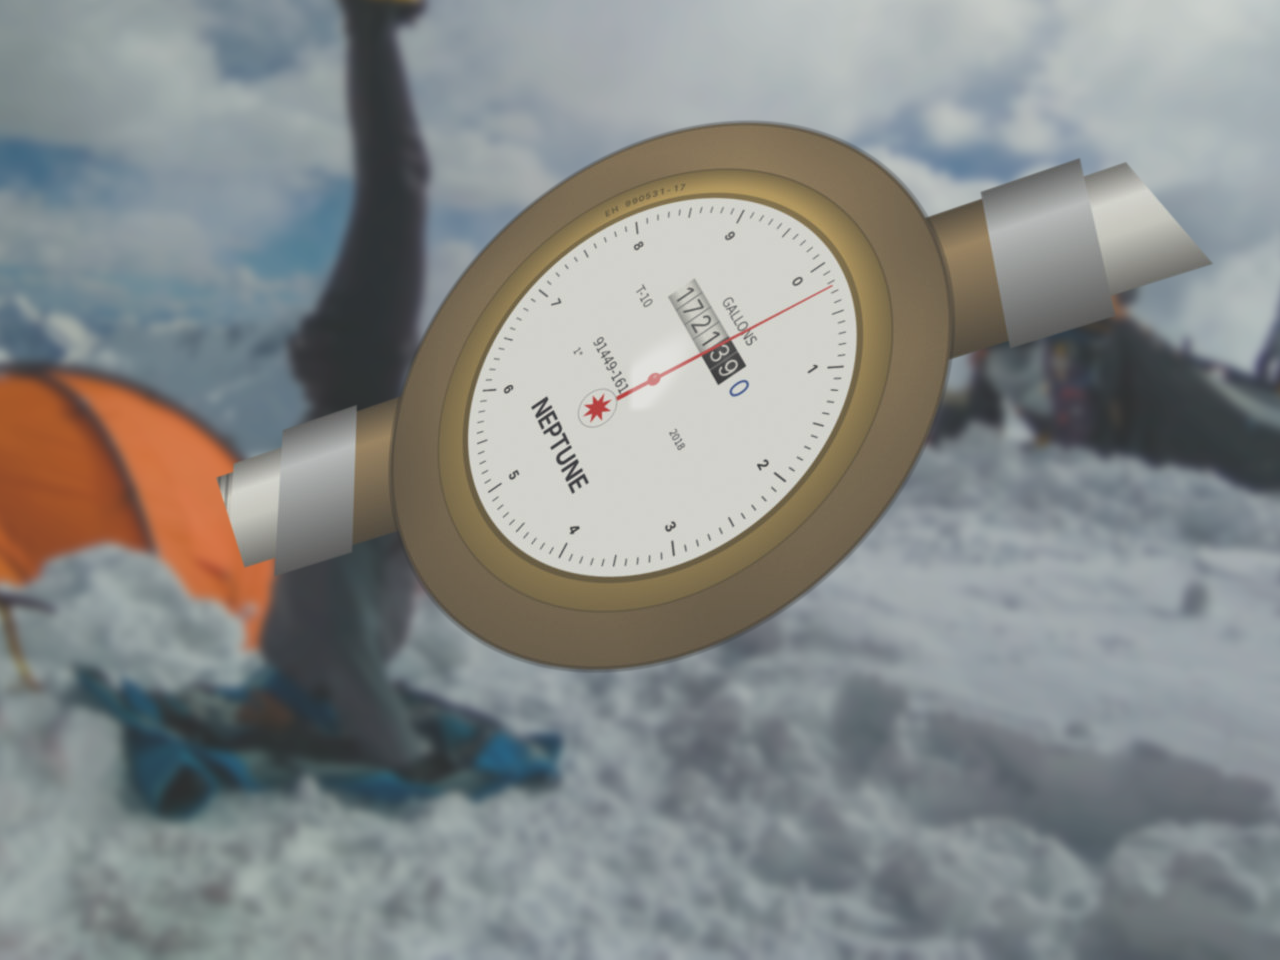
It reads **1721390.2** gal
